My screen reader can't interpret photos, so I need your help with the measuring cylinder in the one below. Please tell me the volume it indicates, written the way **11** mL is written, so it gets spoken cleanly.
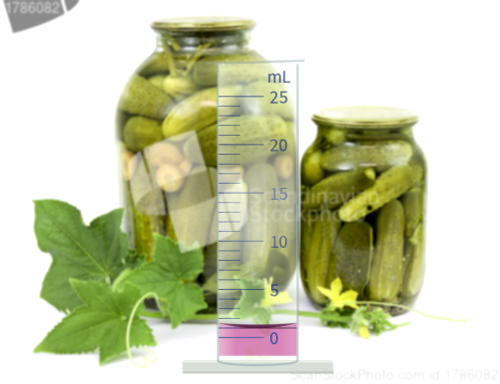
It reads **1** mL
